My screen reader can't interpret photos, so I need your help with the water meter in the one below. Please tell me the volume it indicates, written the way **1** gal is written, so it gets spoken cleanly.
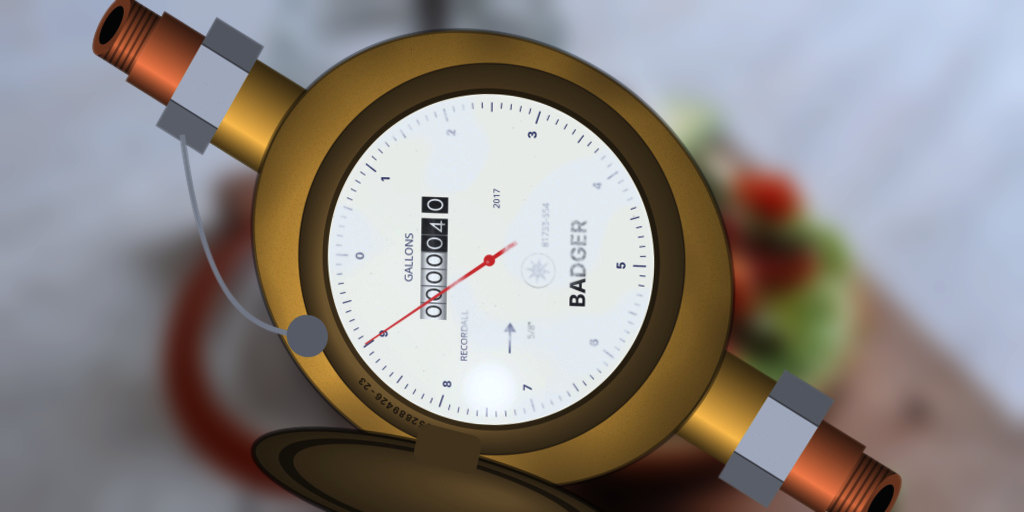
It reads **39.0** gal
